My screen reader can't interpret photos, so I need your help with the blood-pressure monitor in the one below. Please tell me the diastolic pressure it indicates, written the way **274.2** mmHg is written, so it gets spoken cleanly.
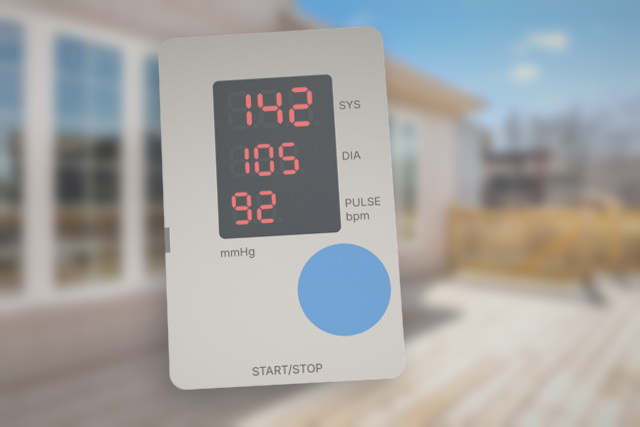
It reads **105** mmHg
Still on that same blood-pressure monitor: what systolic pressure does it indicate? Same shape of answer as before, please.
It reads **142** mmHg
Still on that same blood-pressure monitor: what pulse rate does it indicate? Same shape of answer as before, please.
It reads **92** bpm
